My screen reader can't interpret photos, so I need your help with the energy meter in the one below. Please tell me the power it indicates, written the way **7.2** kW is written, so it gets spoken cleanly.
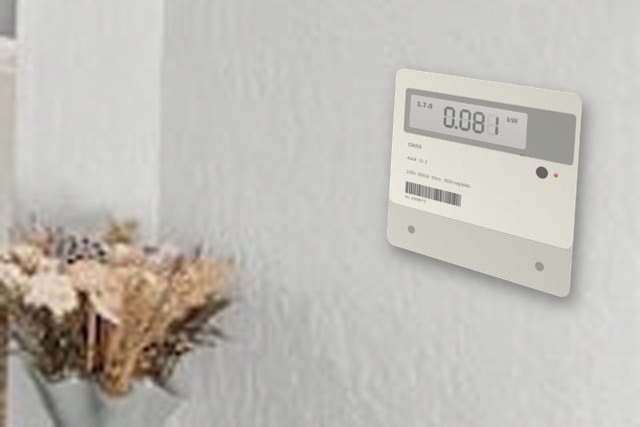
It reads **0.081** kW
